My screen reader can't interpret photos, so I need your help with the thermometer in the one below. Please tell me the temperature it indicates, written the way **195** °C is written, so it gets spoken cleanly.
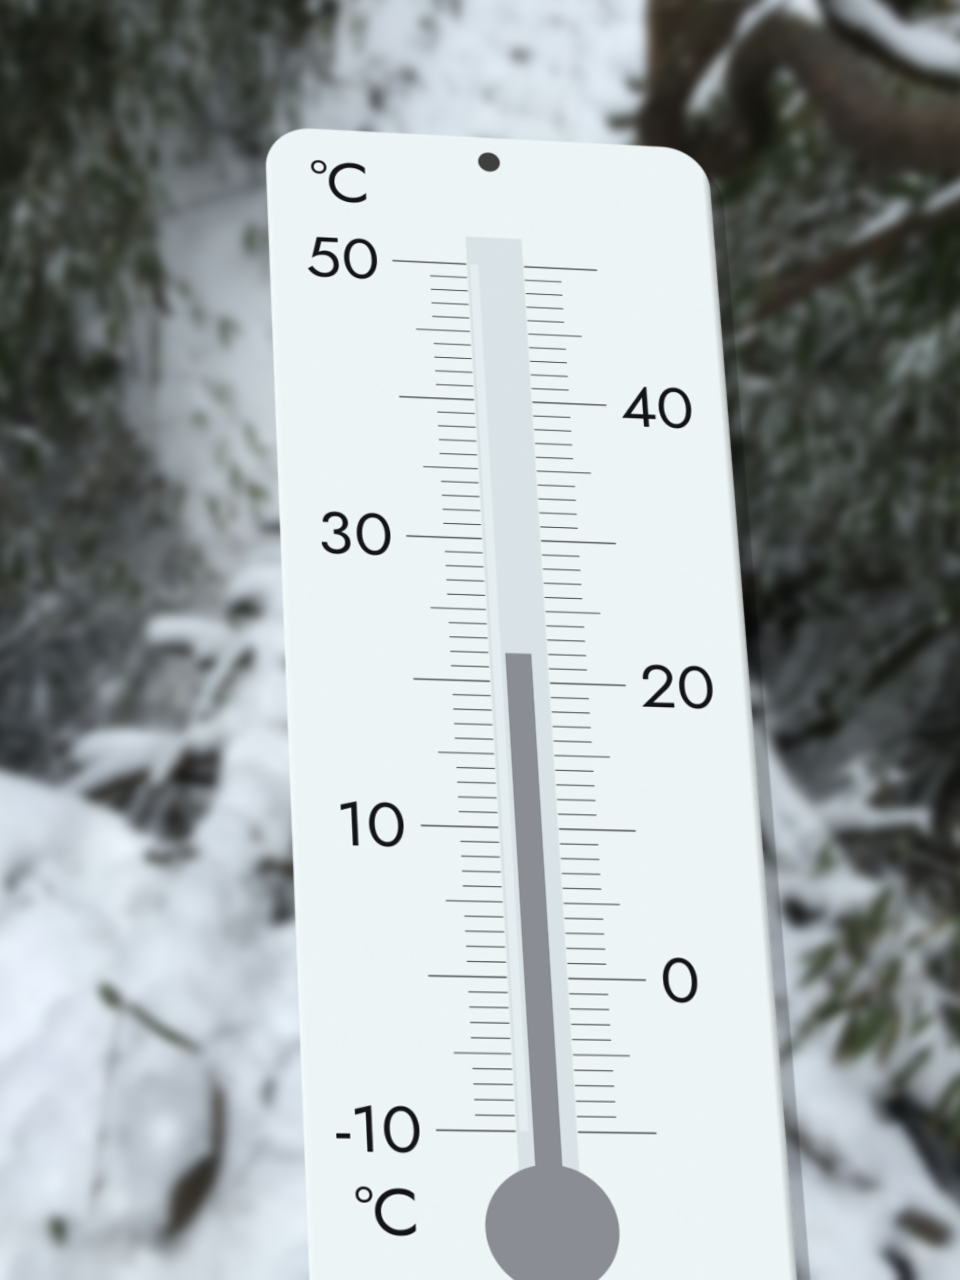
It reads **22** °C
